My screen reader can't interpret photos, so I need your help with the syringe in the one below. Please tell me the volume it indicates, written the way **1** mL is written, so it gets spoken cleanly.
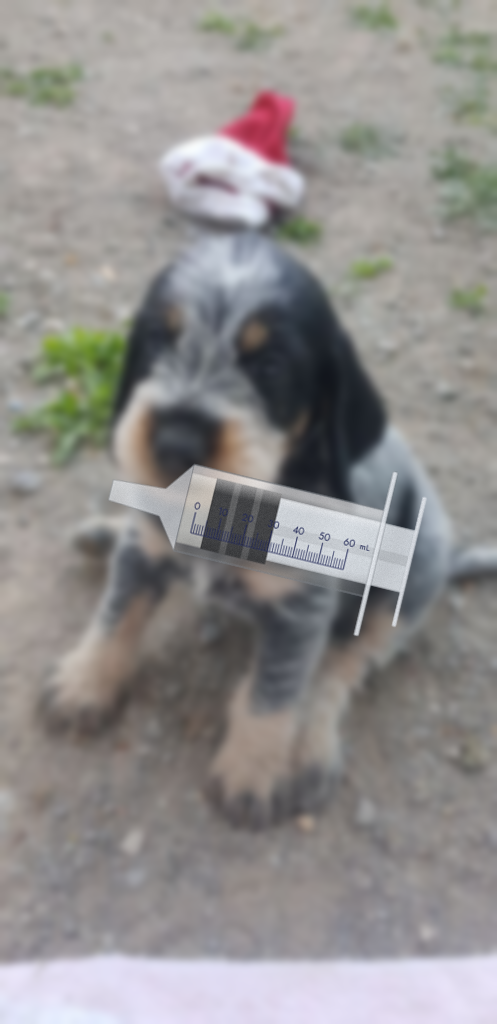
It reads **5** mL
